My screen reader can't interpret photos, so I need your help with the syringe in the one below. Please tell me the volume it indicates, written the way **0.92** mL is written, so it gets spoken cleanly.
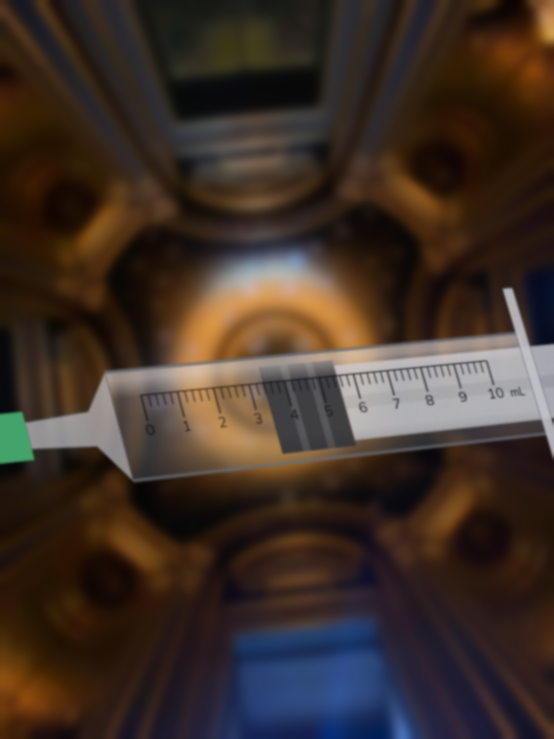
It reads **3.4** mL
